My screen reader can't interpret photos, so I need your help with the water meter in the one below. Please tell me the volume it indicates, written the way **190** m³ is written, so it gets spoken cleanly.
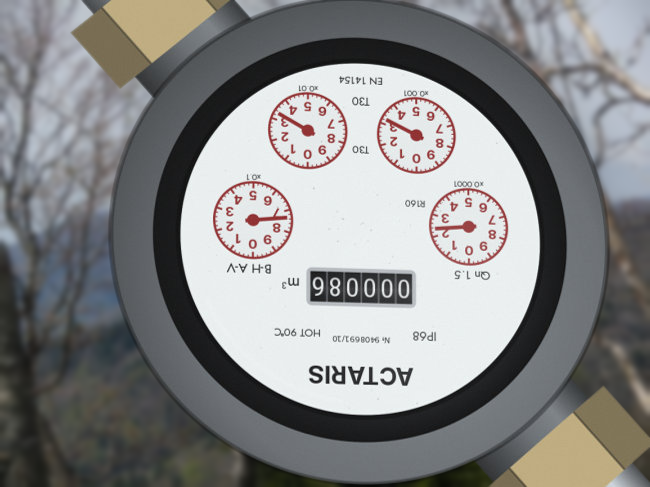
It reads **86.7332** m³
